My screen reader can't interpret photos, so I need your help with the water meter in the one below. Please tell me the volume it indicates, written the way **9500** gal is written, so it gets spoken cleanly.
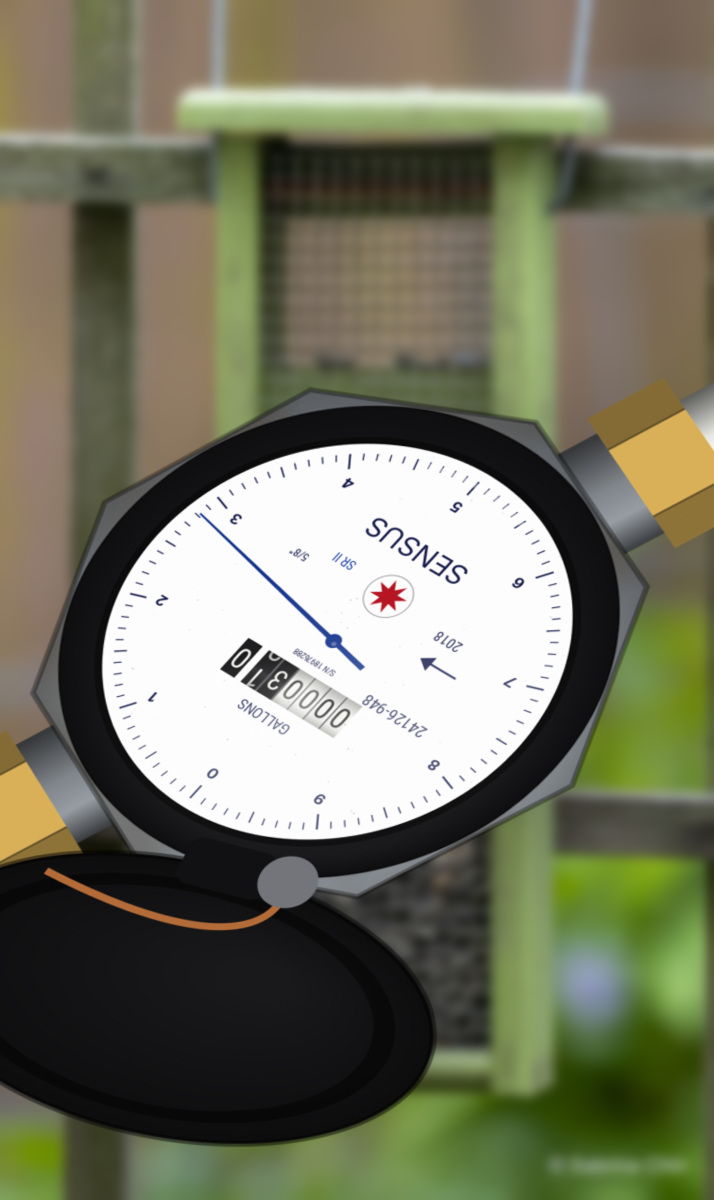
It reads **312.8** gal
